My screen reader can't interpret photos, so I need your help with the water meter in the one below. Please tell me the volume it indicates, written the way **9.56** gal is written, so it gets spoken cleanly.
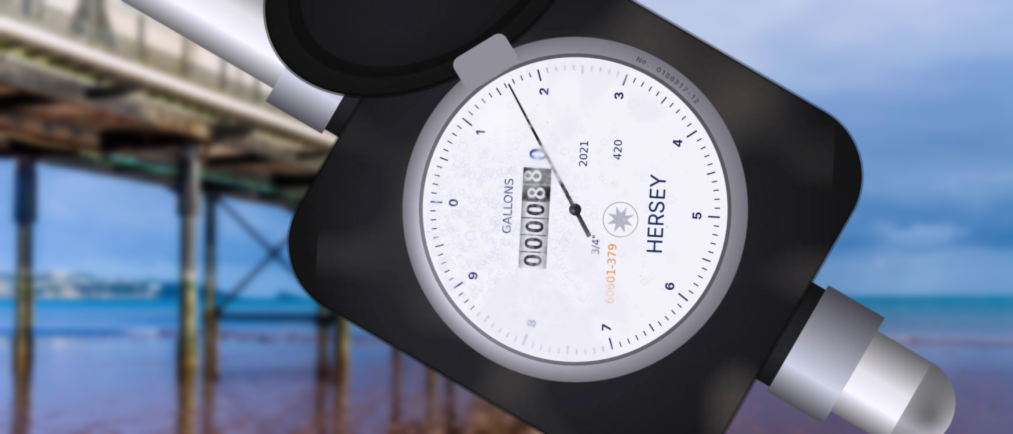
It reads **881.6** gal
